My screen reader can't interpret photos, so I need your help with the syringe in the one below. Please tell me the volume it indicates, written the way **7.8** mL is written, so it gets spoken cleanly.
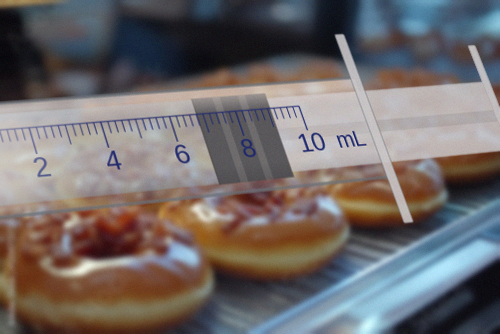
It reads **6.8** mL
